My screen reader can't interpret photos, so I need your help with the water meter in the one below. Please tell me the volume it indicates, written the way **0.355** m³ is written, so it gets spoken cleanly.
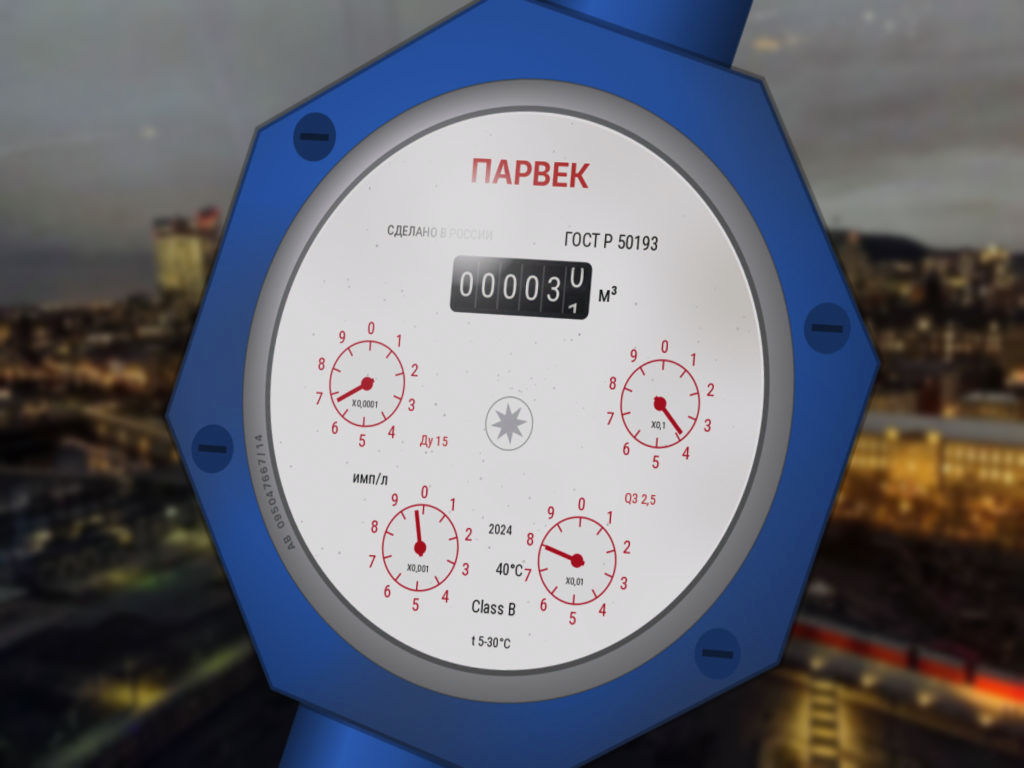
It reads **30.3796** m³
